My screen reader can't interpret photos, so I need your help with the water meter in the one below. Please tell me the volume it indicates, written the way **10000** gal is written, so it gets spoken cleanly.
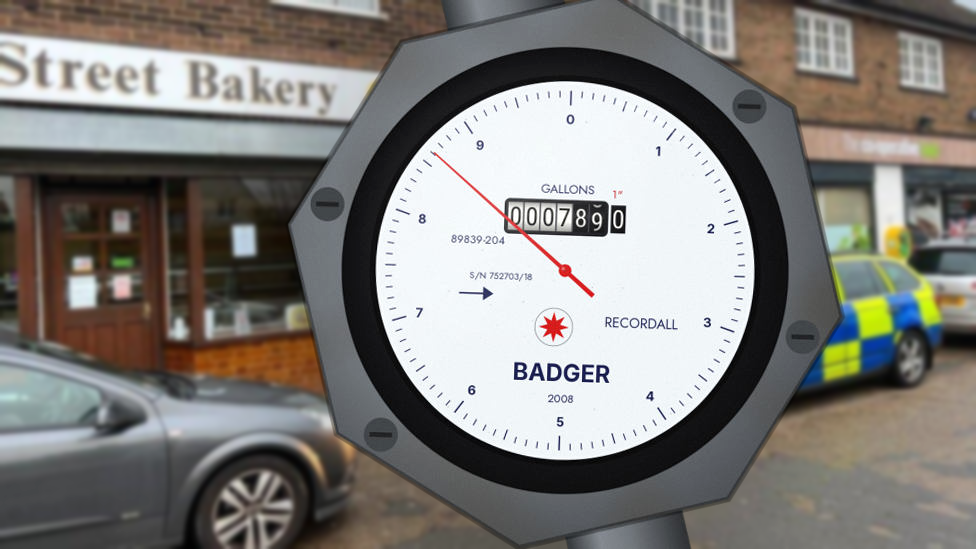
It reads **7888.6** gal
